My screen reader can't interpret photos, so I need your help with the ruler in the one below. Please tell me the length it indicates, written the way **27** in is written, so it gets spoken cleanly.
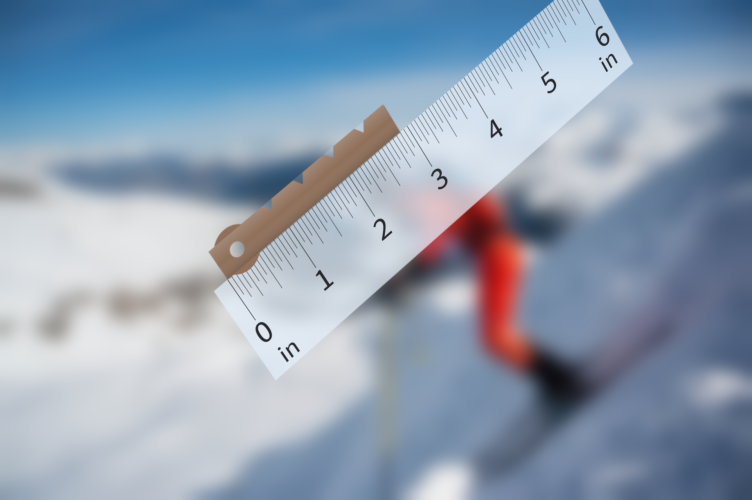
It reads **2.875** in
